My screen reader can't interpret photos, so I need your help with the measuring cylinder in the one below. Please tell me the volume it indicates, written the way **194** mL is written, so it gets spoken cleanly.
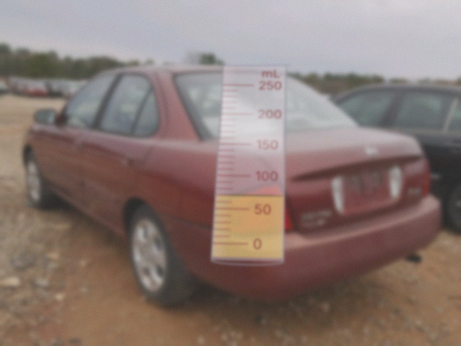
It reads **70** mL
